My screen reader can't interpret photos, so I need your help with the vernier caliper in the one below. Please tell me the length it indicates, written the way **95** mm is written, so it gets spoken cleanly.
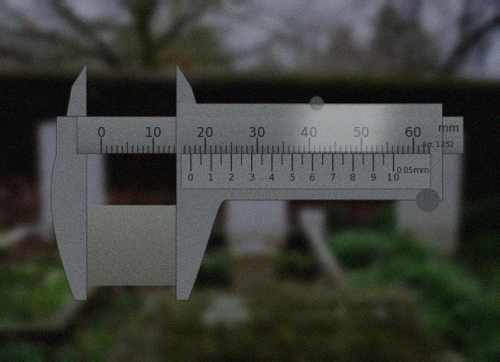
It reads **17.2** mm
